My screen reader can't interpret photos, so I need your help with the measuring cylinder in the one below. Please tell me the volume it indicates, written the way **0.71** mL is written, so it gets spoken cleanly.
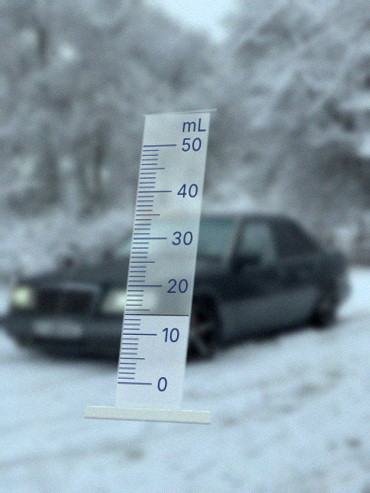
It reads **14** mL
